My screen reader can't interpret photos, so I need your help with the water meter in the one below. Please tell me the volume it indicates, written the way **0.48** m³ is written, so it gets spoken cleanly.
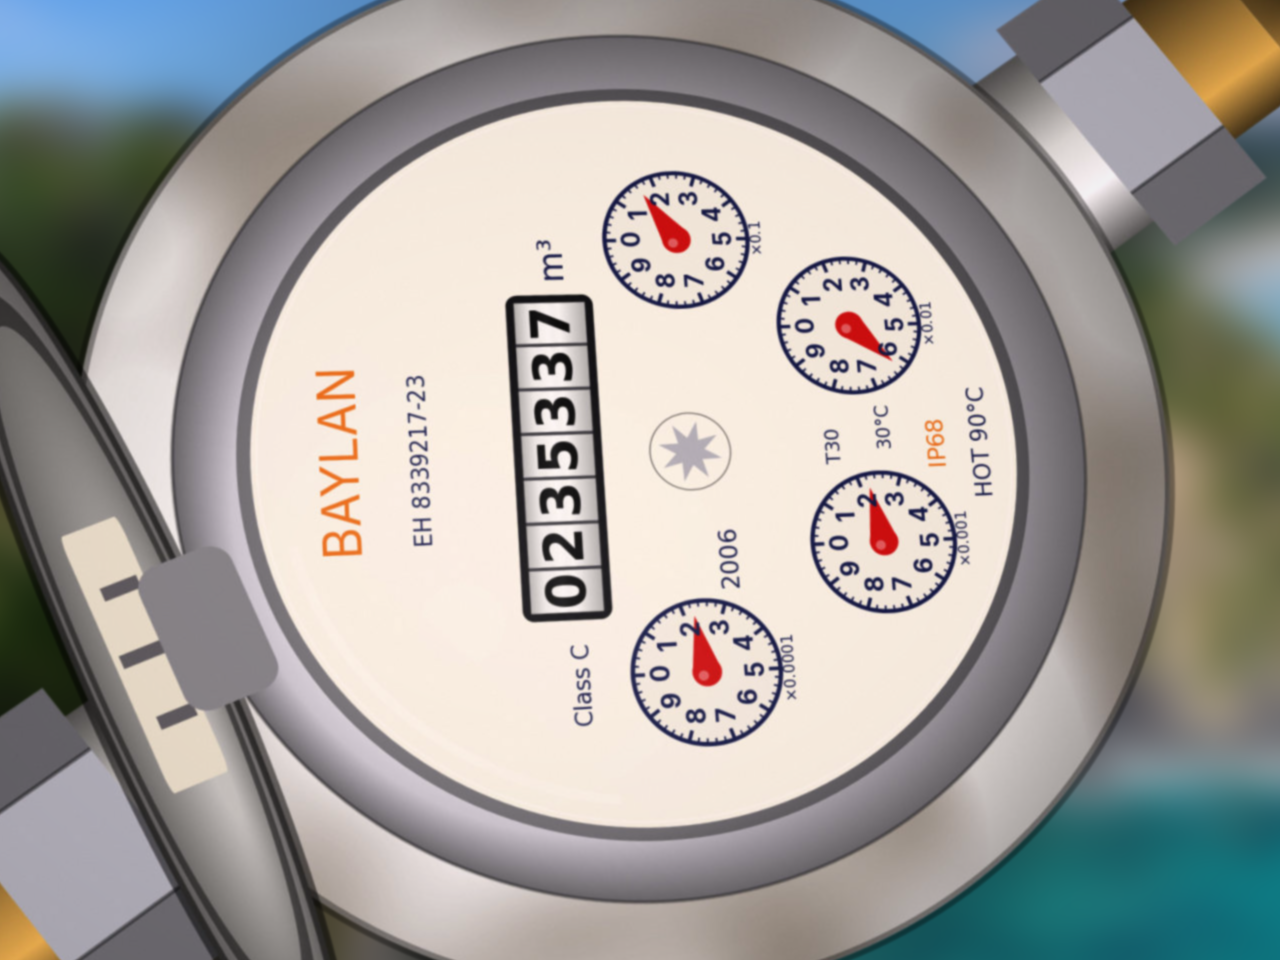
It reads **235337.1622** m³
